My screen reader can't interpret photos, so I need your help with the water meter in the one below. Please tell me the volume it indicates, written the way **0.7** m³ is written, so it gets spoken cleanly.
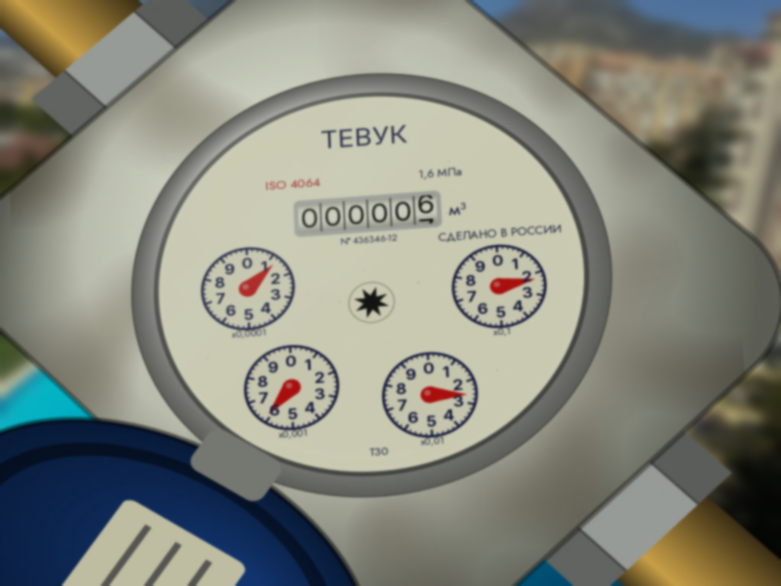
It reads **6.2261** m³
